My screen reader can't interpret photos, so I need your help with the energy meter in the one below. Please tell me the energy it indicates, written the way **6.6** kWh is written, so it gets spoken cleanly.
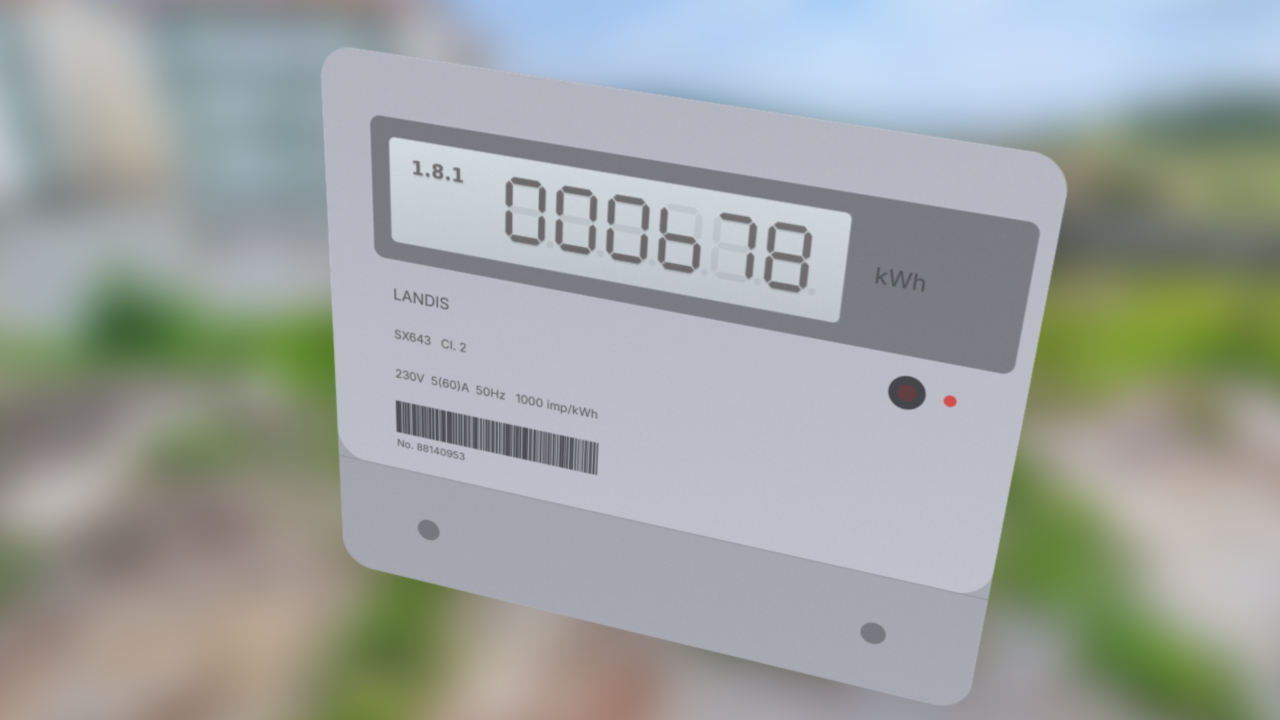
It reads **678** kWh
